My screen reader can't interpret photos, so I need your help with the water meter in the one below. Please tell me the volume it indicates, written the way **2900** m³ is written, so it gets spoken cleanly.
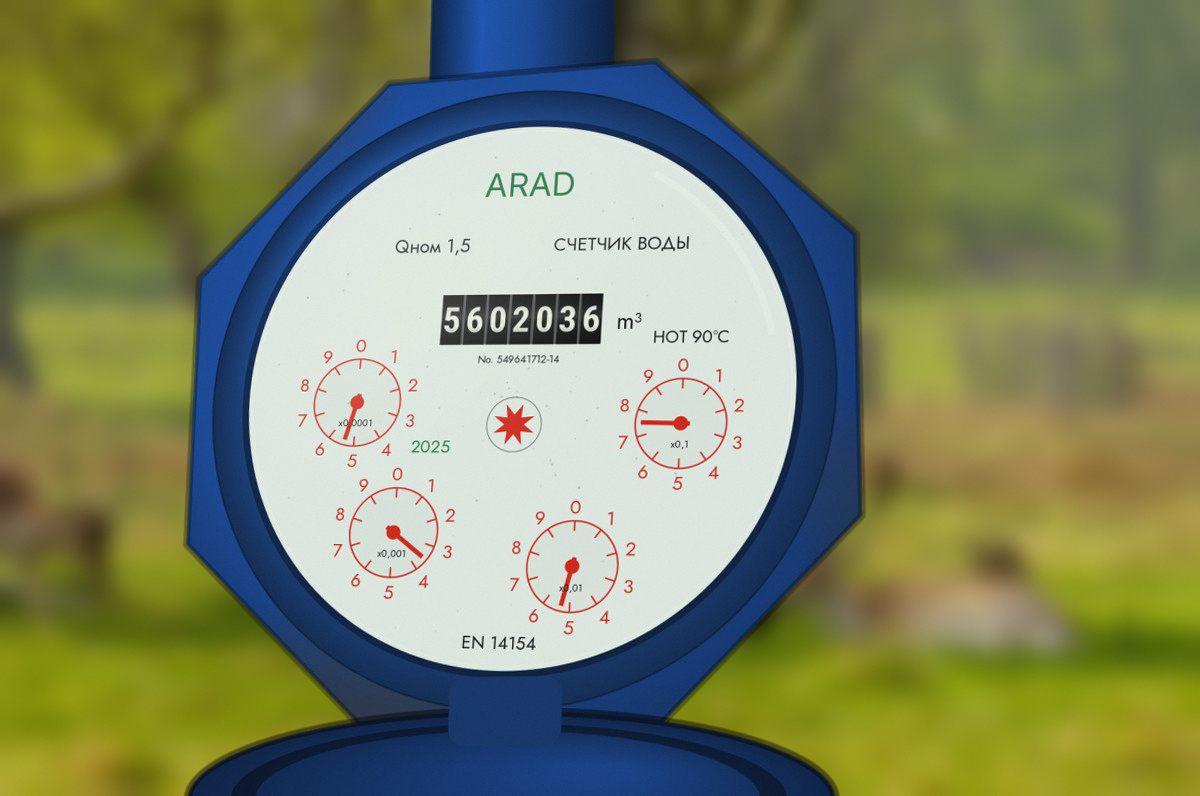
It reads **5602036.7535** m³
